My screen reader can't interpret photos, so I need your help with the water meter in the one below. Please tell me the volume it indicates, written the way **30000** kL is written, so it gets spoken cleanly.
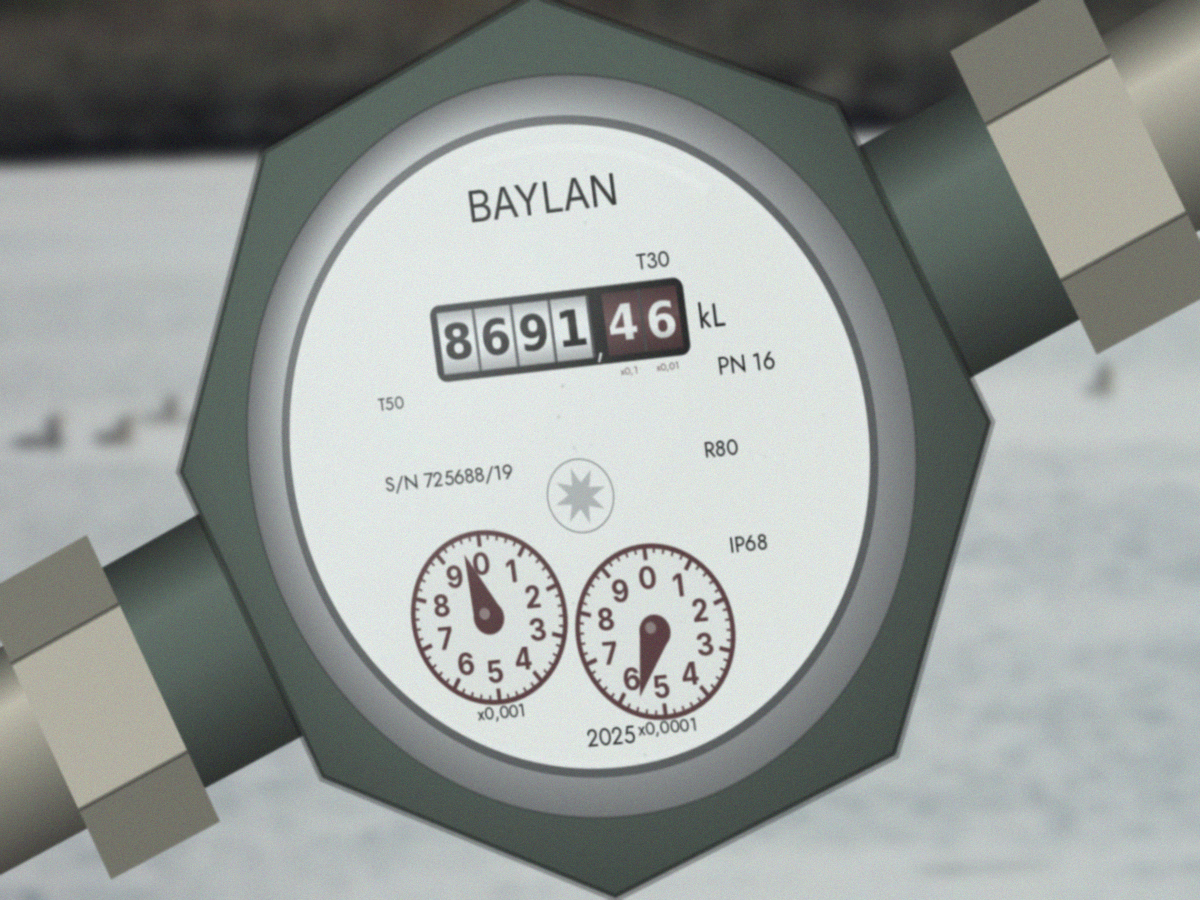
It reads **8691.4595** kL
